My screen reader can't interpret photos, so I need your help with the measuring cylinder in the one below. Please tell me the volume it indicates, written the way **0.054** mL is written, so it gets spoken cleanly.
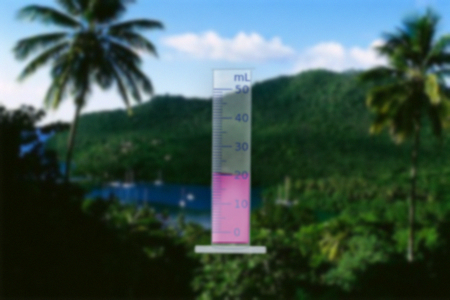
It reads **20** mL
